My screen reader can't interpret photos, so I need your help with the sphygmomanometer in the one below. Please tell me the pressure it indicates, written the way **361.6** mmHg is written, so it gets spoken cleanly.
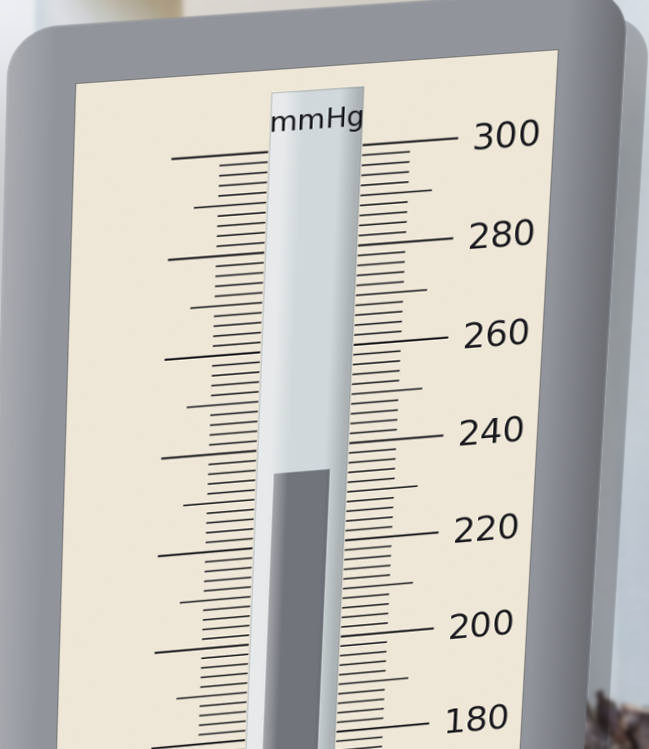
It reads **235** mmHg
